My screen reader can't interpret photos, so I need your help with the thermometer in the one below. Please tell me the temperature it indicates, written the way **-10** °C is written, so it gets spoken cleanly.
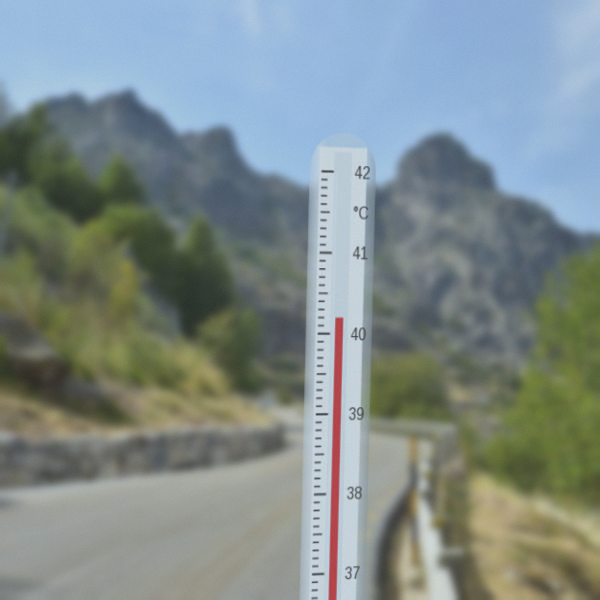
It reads **40.2** °C
